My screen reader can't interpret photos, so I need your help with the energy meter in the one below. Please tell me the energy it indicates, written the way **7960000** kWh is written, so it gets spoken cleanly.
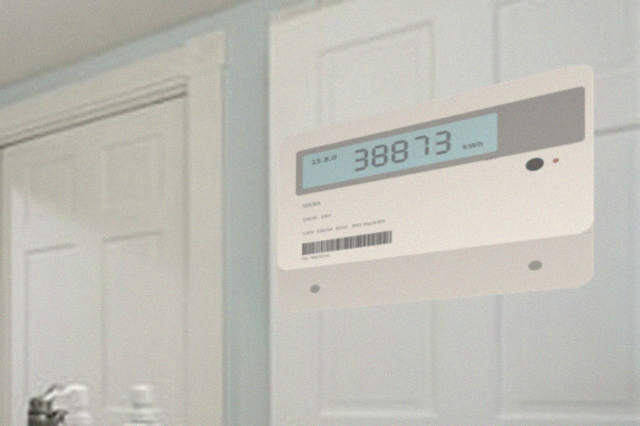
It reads **38873** kWh
